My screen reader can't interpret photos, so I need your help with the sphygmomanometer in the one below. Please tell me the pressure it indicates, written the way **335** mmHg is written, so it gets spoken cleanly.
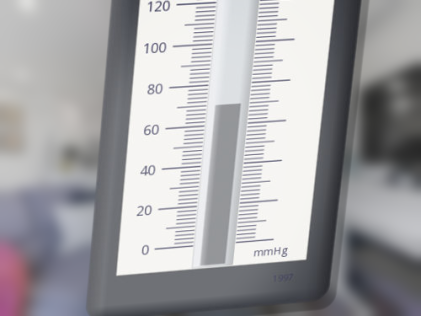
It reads **70** mmHg
